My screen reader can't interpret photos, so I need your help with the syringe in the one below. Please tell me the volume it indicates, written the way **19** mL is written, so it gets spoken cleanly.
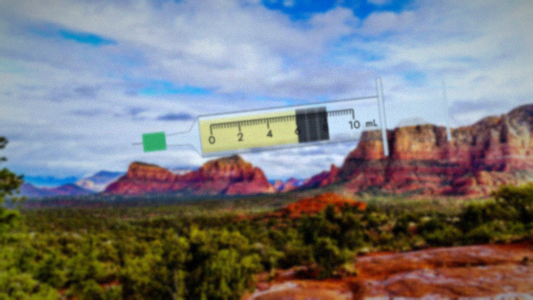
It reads **6** mL
